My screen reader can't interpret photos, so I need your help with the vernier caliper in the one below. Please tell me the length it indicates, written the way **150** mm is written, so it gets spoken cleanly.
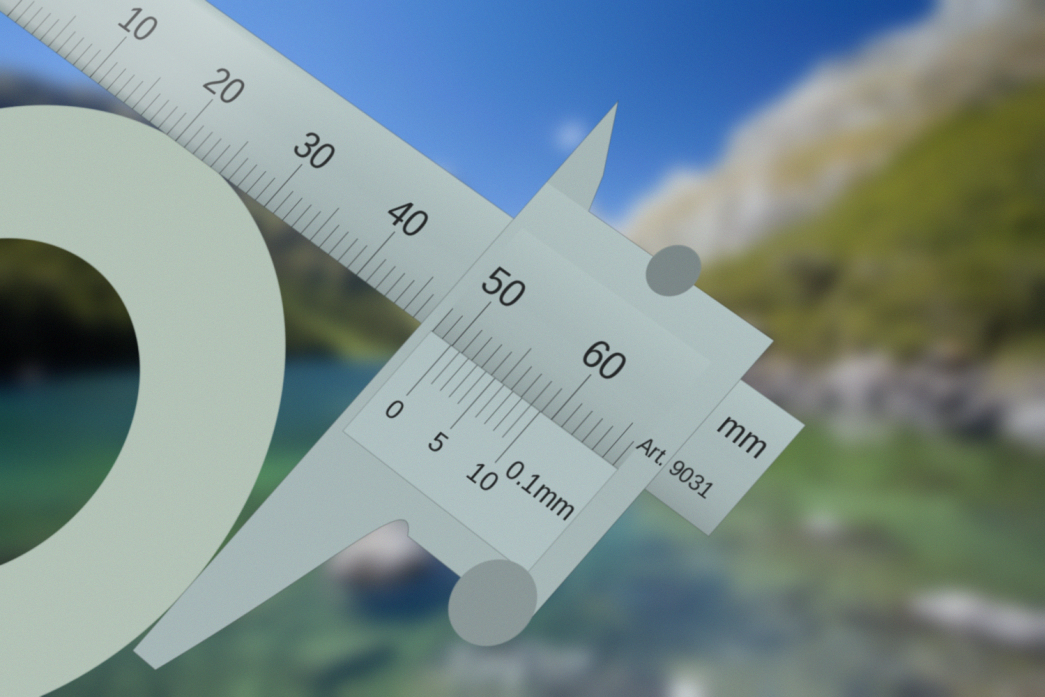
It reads **49.9** mm
